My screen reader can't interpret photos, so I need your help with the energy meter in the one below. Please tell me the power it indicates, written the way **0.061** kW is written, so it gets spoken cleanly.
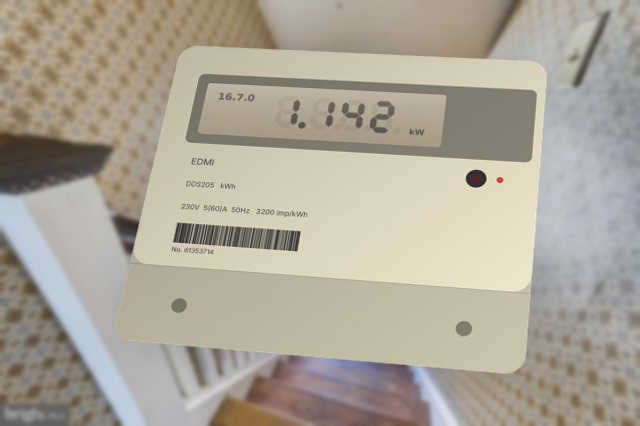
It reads **1.142** kW
